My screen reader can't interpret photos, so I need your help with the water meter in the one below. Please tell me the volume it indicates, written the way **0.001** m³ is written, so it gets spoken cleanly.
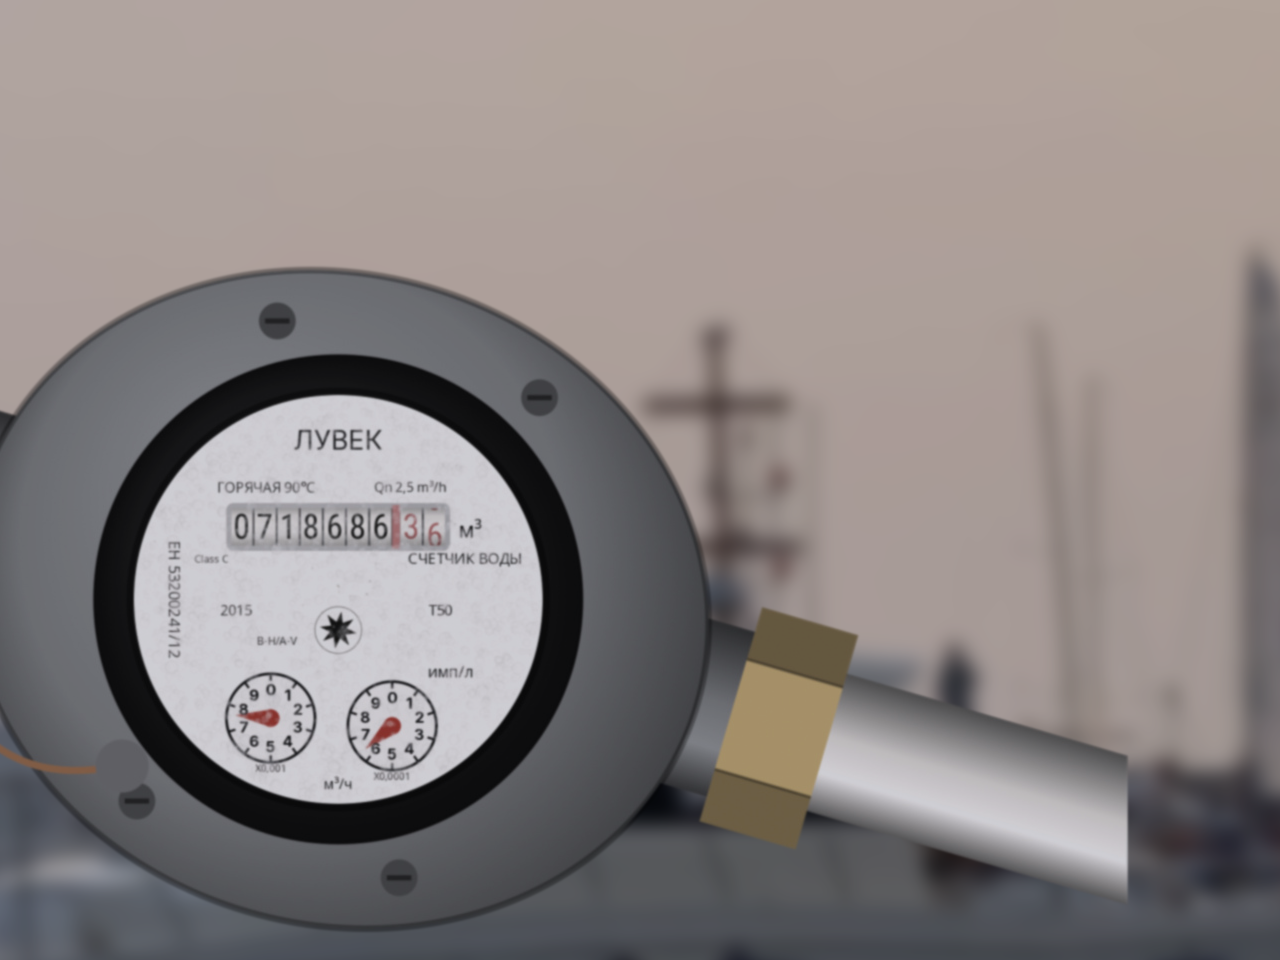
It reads **718686.3576** m³
